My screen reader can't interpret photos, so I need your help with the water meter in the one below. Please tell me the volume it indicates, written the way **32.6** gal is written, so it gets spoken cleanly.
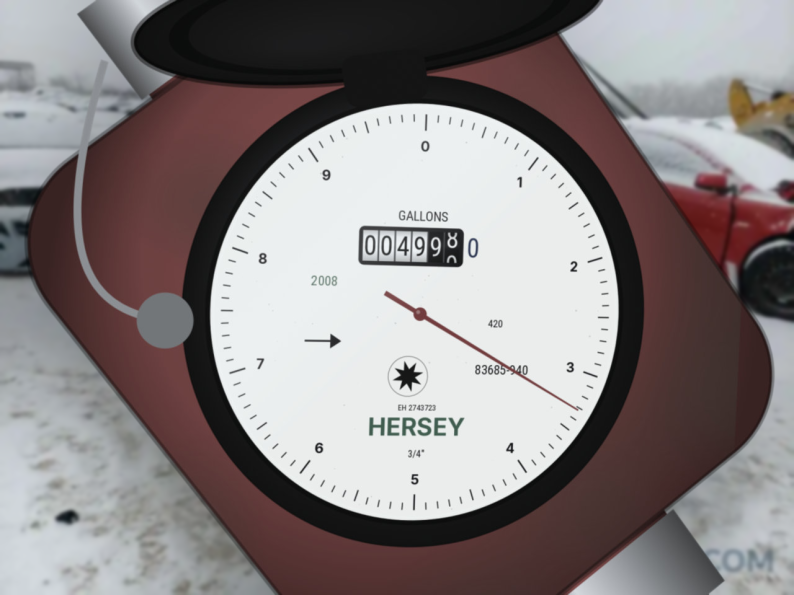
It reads **49983.3** gal
